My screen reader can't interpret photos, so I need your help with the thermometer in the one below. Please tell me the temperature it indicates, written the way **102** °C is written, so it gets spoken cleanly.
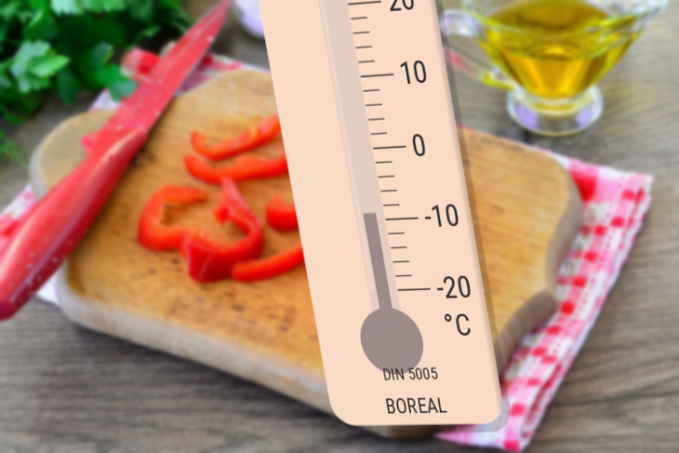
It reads **-9** °C
